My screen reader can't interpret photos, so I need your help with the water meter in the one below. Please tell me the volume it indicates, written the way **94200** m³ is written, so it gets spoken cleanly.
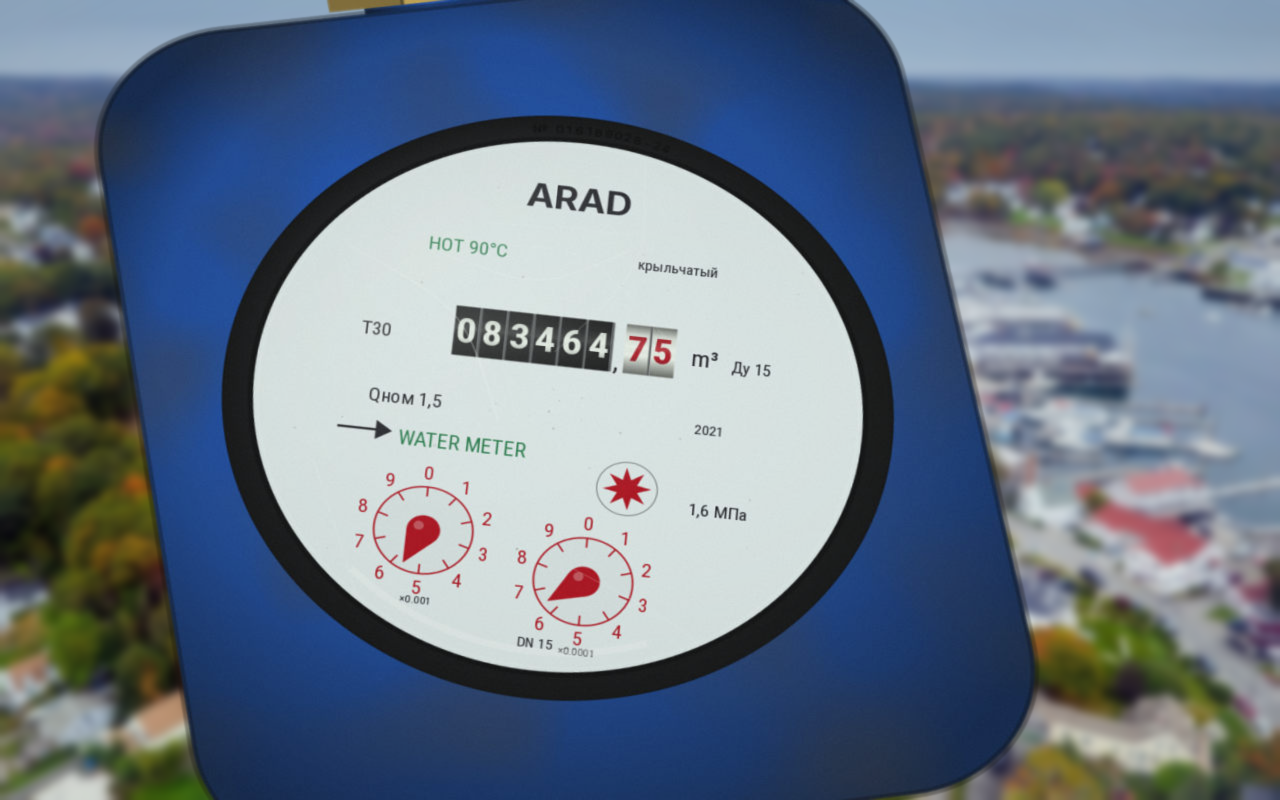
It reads **83464.7556** m³
